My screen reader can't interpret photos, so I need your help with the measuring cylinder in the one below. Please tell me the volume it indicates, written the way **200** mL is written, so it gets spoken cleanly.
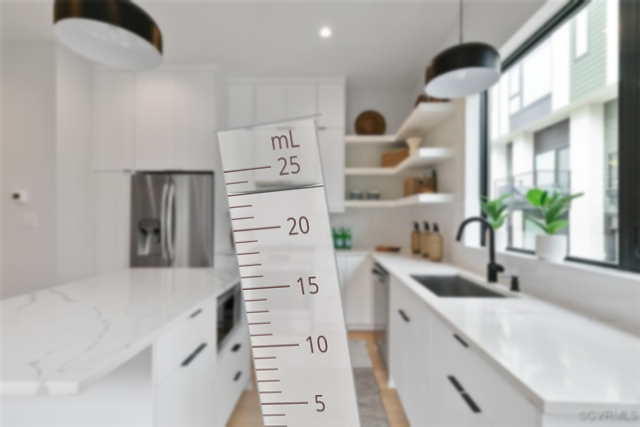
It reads **23** mL
